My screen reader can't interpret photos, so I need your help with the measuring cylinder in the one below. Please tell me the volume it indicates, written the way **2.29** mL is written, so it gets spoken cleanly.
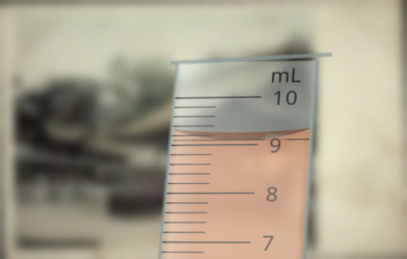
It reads **9.1** mL
